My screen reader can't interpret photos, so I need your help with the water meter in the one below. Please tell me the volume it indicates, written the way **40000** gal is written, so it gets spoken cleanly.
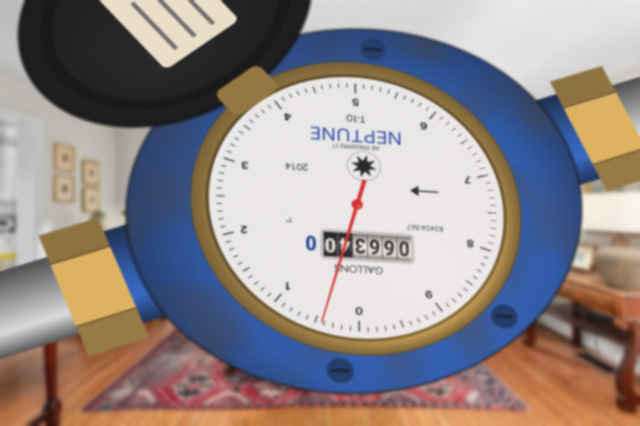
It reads **663400.4** gal
